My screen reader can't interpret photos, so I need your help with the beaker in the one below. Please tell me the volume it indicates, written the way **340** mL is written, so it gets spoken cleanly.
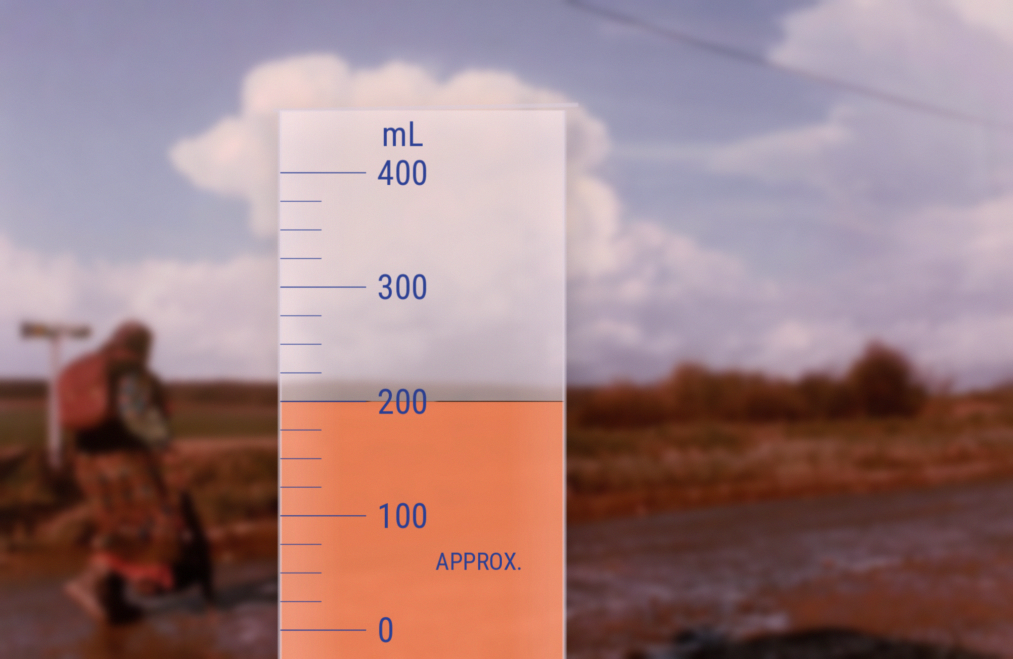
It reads **200** mL
